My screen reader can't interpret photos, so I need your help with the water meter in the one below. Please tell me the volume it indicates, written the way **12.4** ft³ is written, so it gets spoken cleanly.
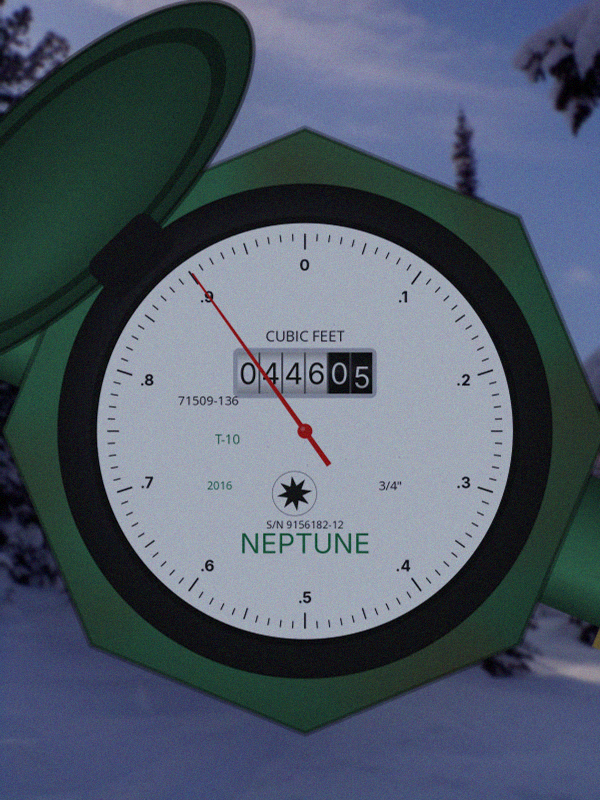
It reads **44604.90** ft³
